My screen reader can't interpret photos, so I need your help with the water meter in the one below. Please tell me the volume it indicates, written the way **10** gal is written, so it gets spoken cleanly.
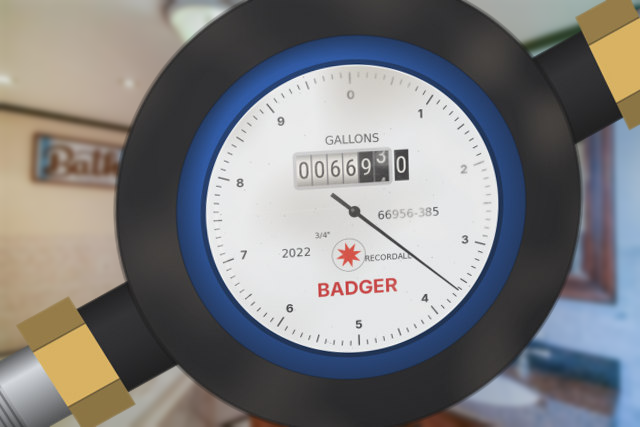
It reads **66933.6** gal
